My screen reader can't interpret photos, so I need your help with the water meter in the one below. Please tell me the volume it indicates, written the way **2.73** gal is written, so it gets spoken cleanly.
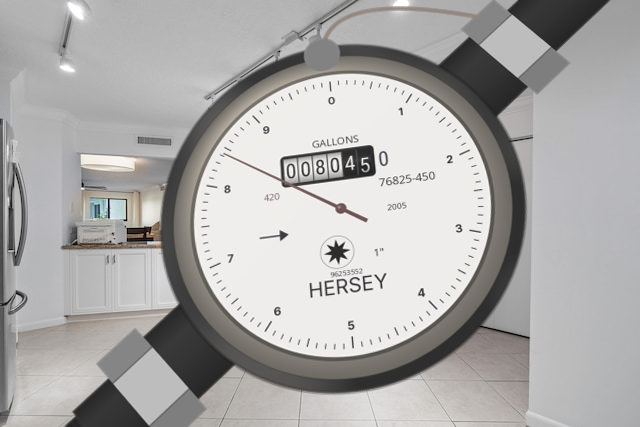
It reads **80448.4** gal
